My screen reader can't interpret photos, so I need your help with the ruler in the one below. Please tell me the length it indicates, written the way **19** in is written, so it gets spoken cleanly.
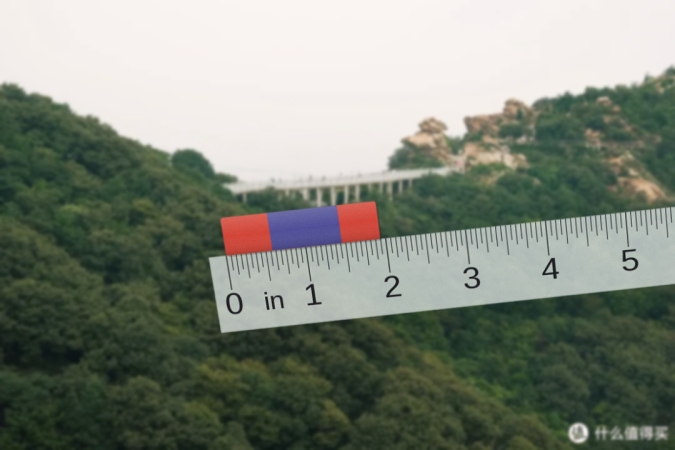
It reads **1.9375** in
